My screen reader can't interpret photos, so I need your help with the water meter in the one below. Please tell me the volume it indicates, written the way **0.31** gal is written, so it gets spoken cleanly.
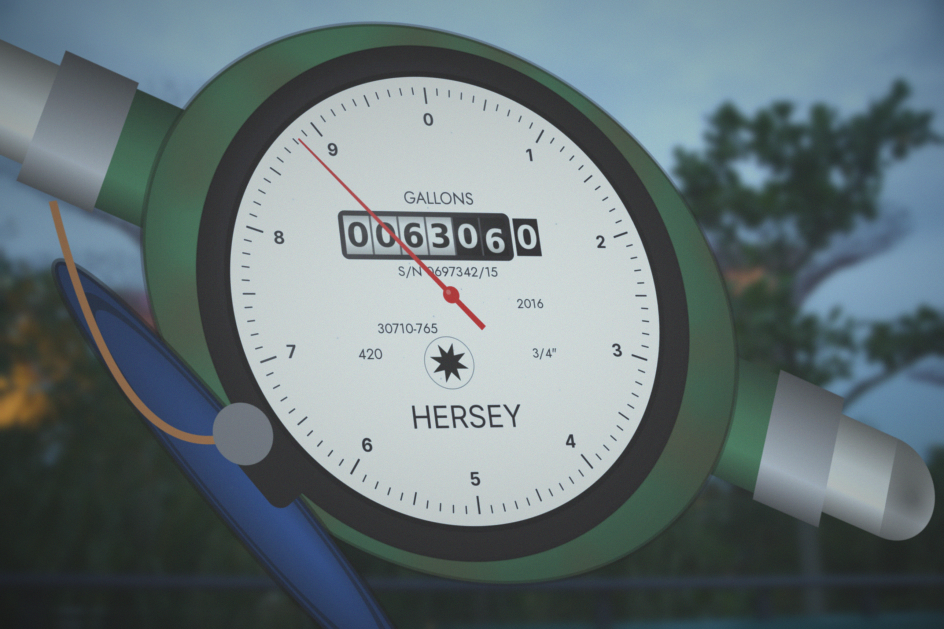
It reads **63058.8** gal
